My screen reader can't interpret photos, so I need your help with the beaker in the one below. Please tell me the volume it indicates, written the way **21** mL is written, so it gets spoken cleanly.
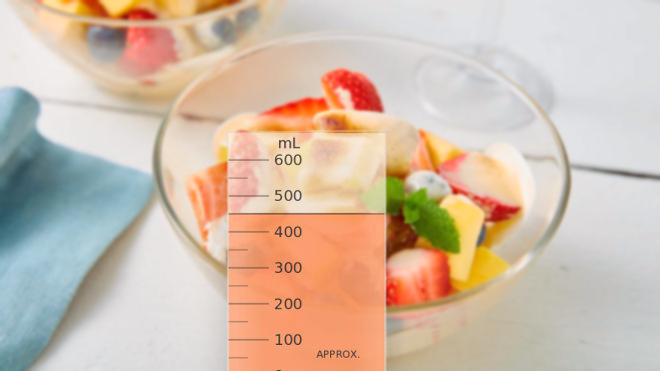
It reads **450** mL
